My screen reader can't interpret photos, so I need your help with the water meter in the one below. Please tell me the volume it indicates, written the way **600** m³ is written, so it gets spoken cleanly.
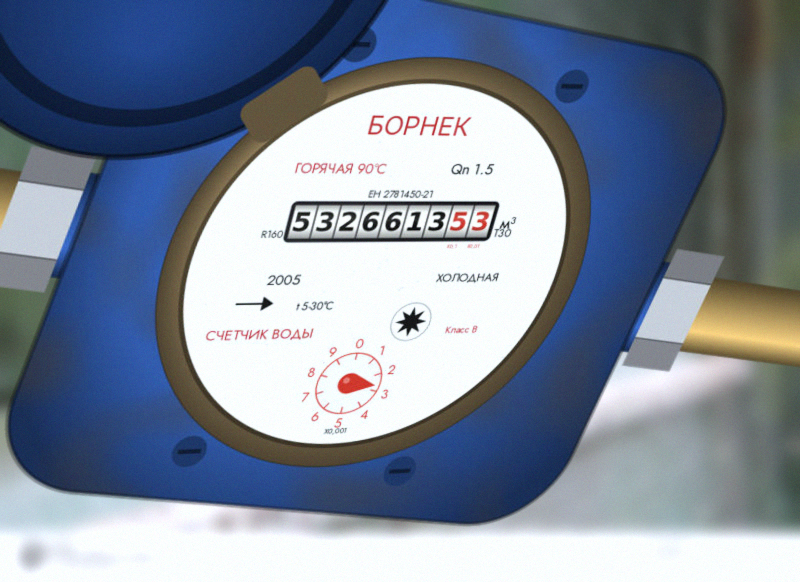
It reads **5326613.532** m³
